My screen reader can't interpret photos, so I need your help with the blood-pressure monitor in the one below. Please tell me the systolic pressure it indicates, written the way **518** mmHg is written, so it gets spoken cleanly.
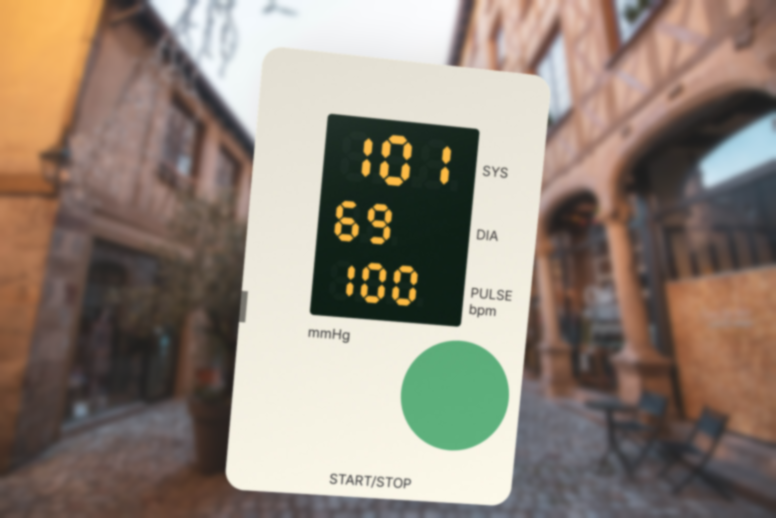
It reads **101** mmHg
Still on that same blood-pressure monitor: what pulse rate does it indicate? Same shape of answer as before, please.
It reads **100** bpm
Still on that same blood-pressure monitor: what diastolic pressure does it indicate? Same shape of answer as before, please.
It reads **69** mmHg
